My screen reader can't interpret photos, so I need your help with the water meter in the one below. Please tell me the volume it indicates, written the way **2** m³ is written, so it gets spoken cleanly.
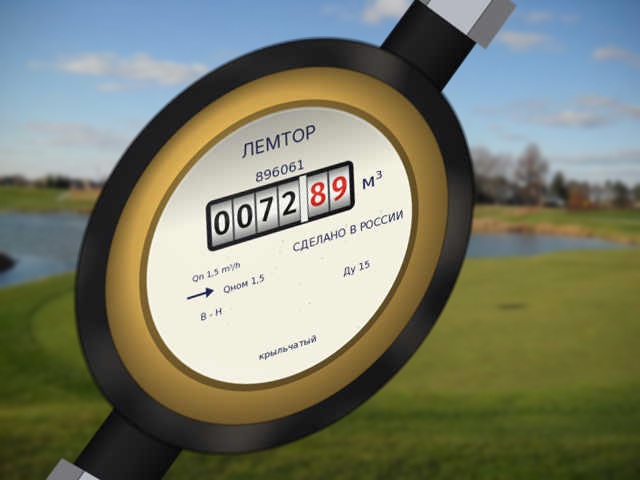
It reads **72.89** m³
